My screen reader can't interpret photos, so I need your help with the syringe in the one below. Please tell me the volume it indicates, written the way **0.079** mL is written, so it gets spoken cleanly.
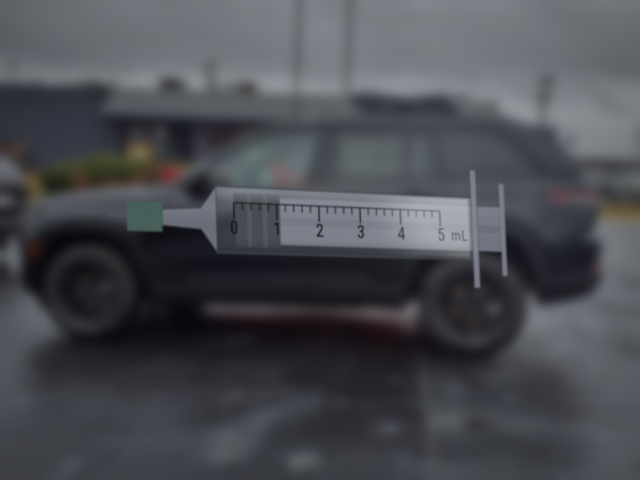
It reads **0** mL
